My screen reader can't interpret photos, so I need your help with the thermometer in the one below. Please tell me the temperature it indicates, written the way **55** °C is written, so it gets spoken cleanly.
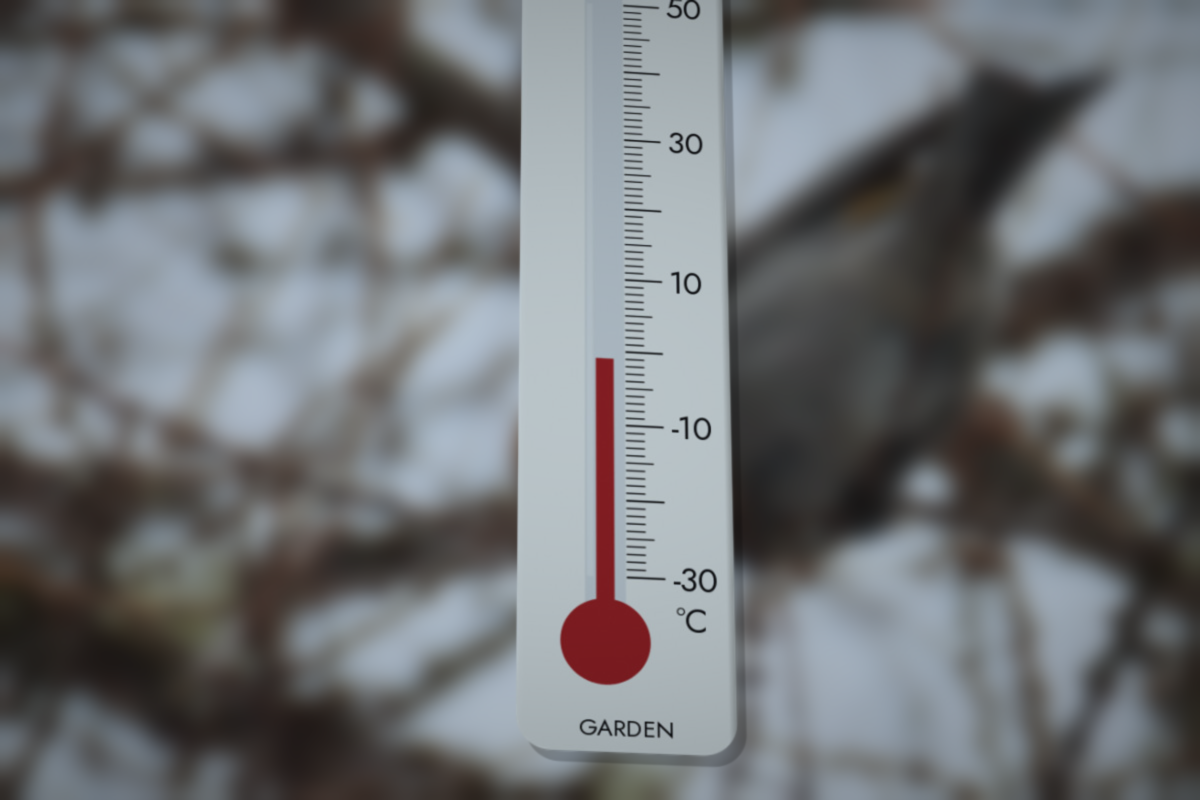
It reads **-1** °C
